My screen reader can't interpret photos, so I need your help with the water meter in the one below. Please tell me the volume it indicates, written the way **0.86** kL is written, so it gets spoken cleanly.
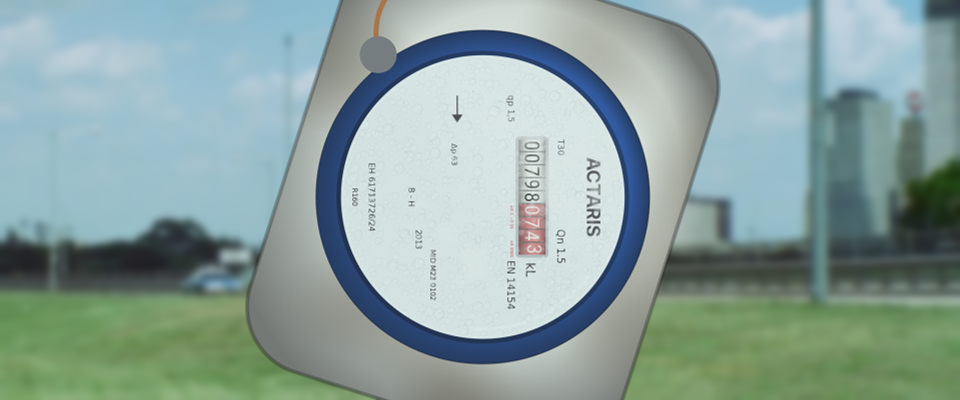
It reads **798.0743** kL
